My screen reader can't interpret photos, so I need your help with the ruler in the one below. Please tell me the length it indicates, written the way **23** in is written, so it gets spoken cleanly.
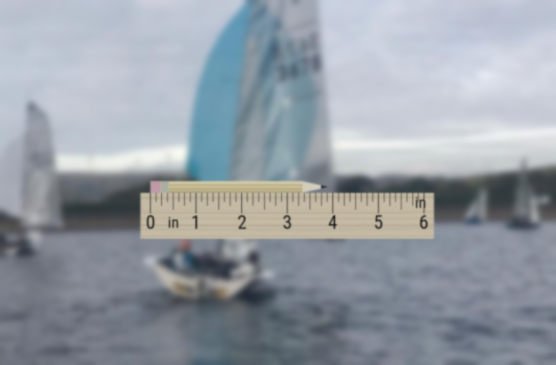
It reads **3.875** in
